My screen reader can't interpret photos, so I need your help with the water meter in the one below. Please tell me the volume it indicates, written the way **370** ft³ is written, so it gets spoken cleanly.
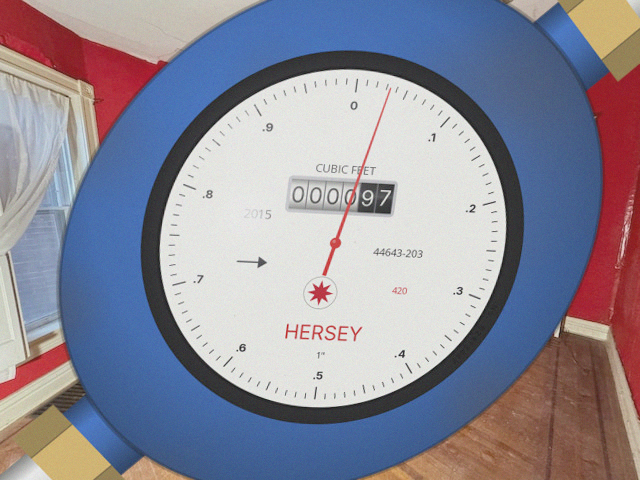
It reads **97.03** ft³
